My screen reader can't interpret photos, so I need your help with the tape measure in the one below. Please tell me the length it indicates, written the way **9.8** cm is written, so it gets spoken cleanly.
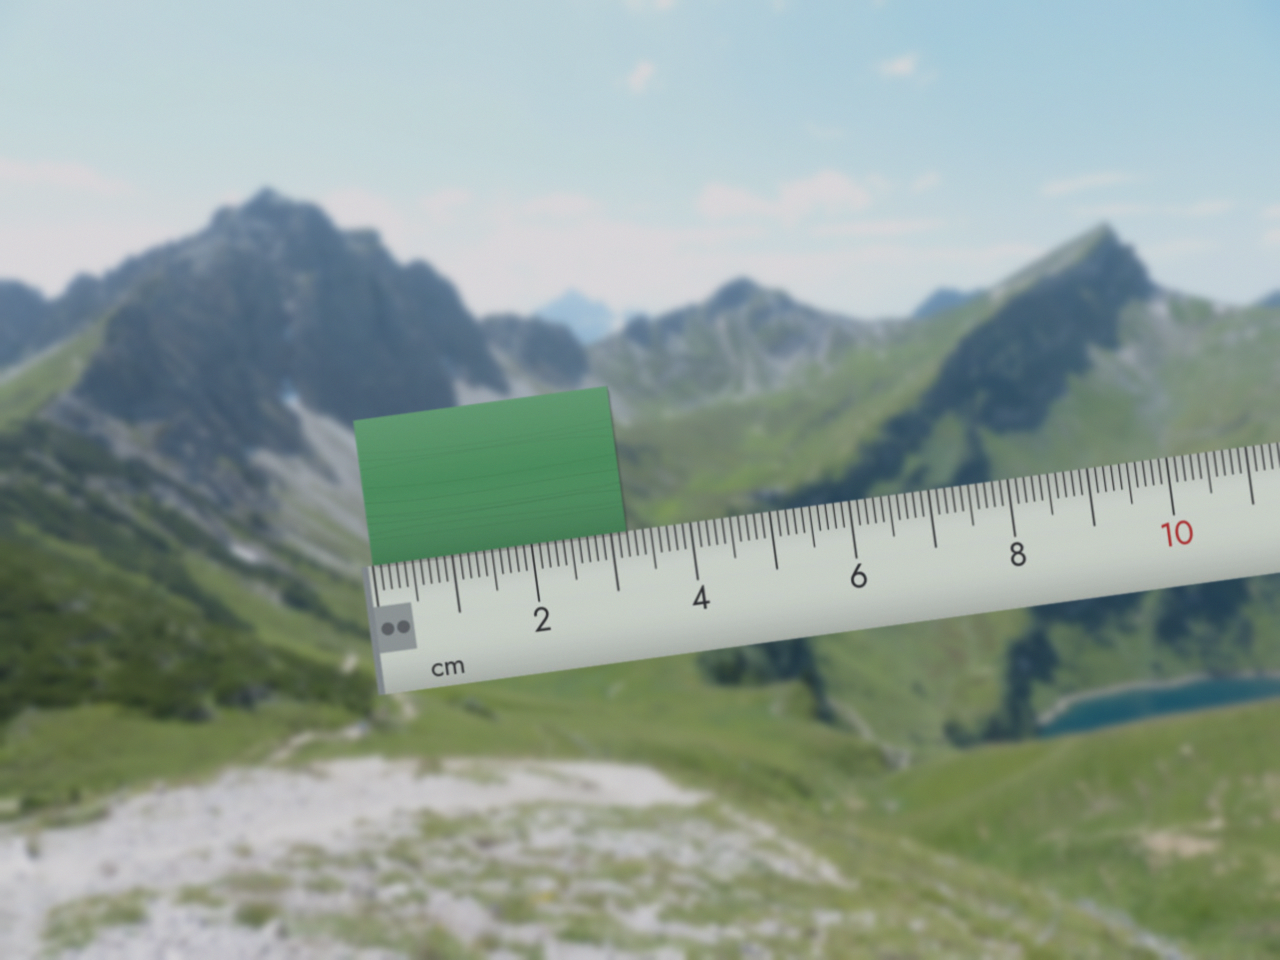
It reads **3.2** cm
